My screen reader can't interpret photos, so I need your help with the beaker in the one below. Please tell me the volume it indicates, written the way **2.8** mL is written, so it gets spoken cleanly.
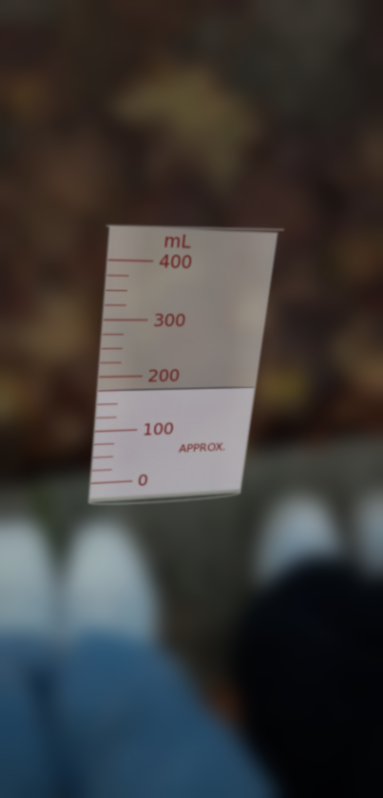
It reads **175** mL
